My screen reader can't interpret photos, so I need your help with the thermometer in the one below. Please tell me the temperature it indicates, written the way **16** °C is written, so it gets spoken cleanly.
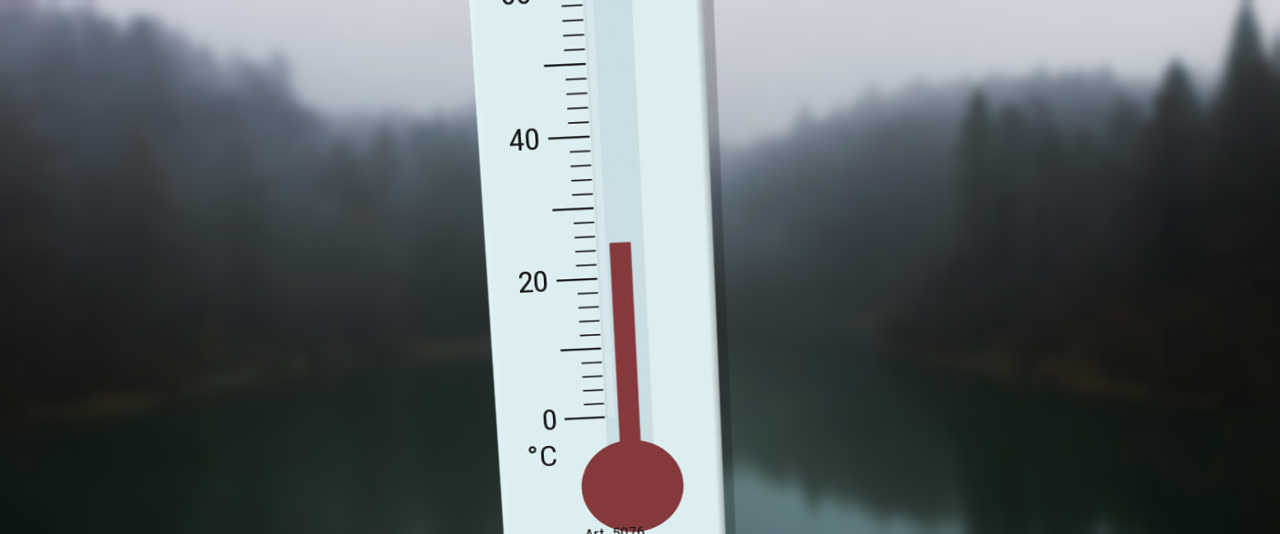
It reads **25** °C
